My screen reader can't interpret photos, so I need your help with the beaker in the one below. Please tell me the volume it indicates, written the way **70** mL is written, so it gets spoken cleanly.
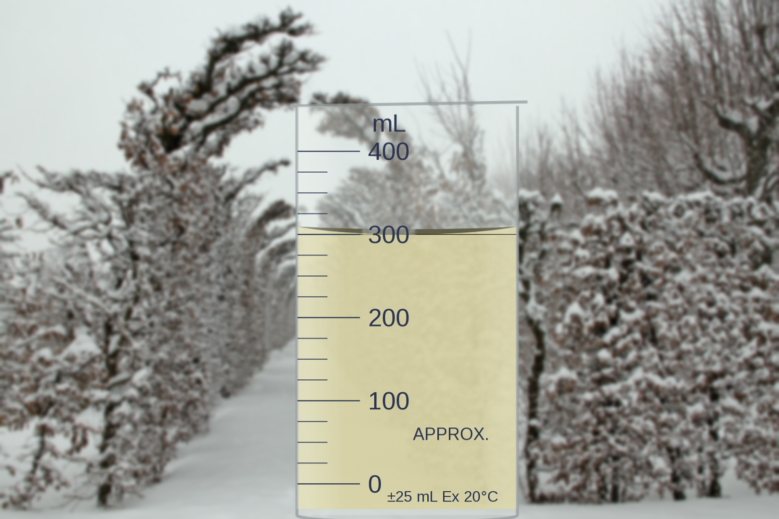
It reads **300** mL
